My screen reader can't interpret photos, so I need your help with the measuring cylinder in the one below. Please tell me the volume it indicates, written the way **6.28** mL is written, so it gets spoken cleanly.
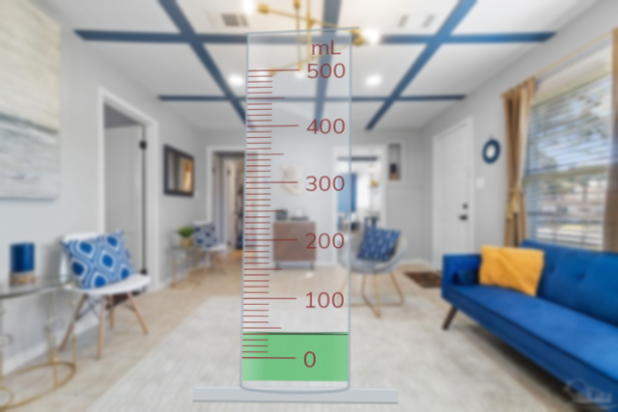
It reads **40** mL
